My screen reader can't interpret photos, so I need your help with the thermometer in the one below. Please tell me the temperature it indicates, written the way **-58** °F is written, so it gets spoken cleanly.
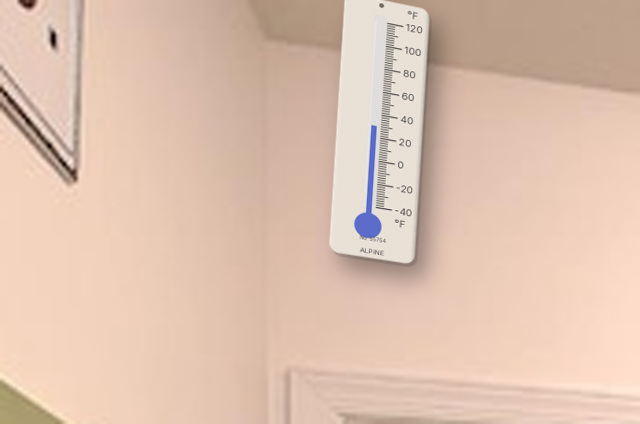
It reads **30** °F
